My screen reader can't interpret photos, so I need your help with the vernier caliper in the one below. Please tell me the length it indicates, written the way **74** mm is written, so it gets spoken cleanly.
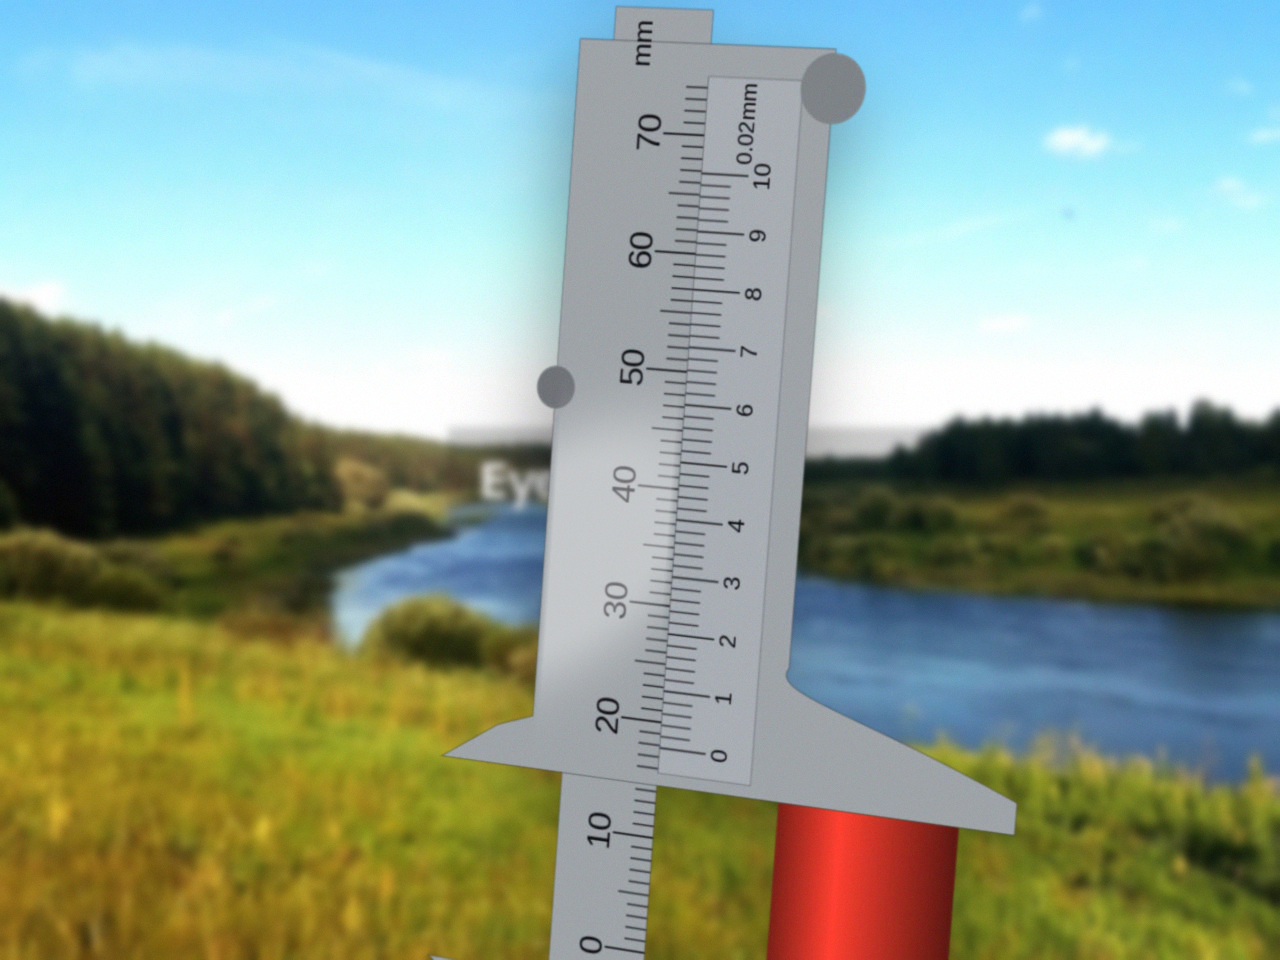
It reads **17.8** mm
